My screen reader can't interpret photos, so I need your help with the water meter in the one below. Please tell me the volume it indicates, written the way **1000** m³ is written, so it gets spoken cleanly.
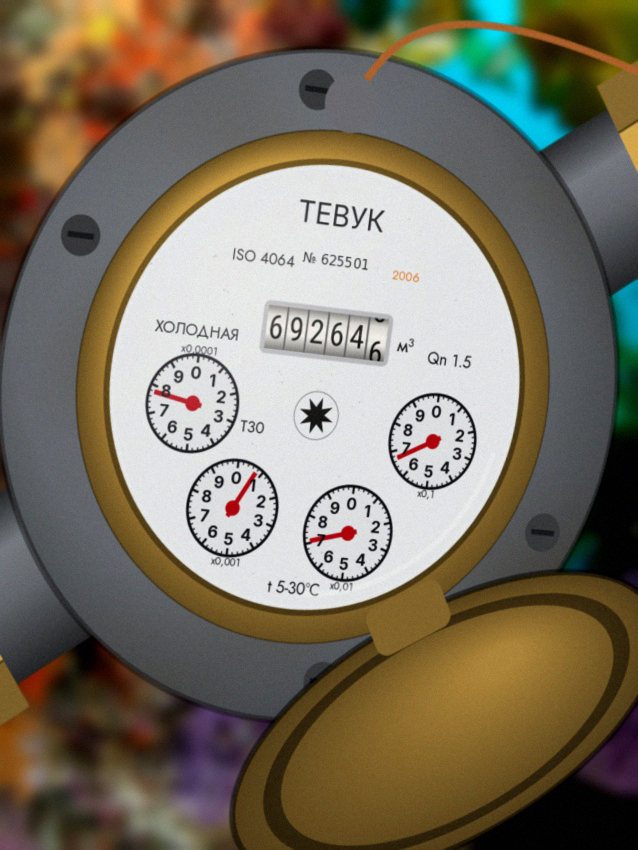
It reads **692645.6707** m³
